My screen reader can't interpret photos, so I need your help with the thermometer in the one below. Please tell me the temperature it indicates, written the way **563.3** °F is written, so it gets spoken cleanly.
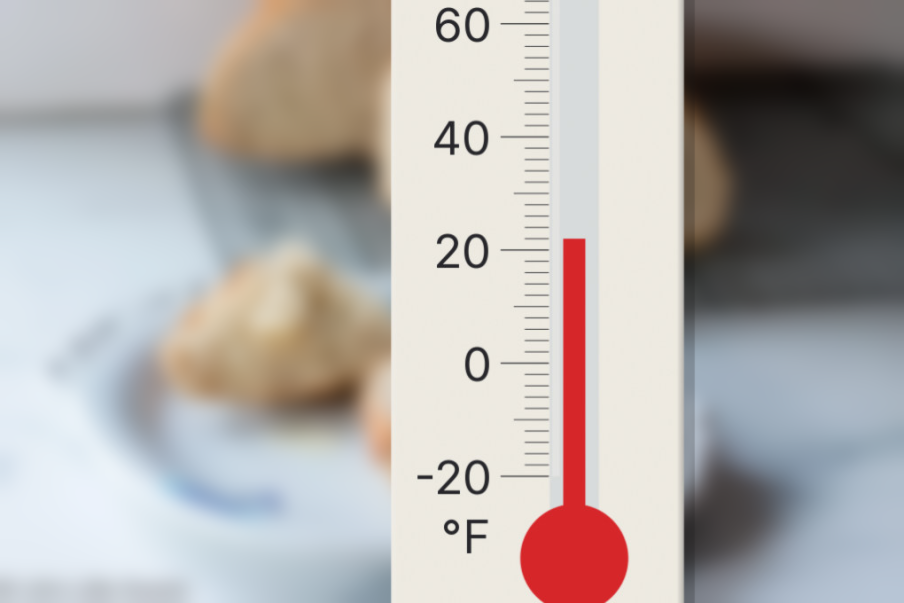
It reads **22** °F
